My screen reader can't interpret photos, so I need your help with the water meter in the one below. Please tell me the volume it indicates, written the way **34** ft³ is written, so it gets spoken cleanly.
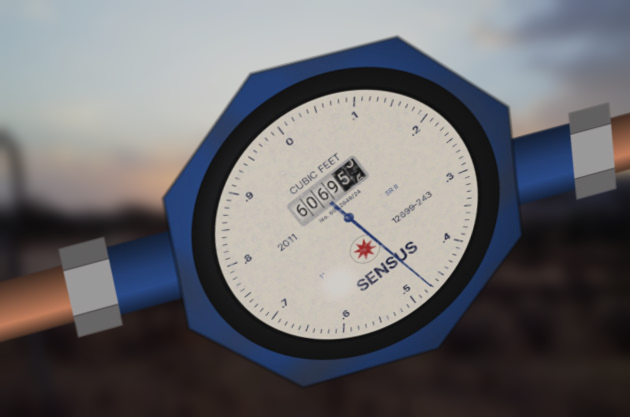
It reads **606955.47** ft³
